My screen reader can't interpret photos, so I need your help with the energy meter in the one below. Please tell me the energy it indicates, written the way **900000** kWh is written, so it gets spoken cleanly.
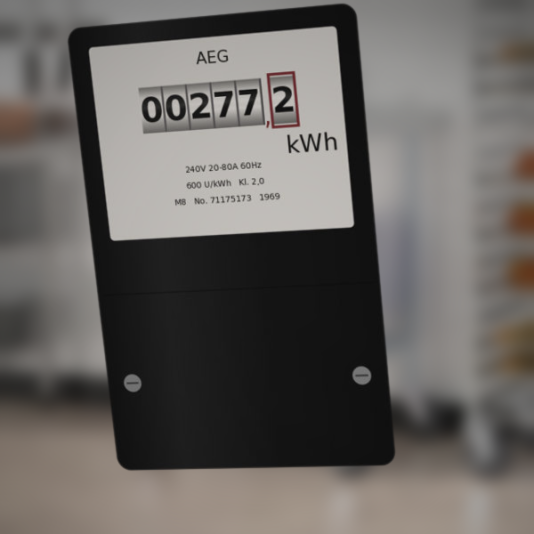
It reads **277.2** kWh
